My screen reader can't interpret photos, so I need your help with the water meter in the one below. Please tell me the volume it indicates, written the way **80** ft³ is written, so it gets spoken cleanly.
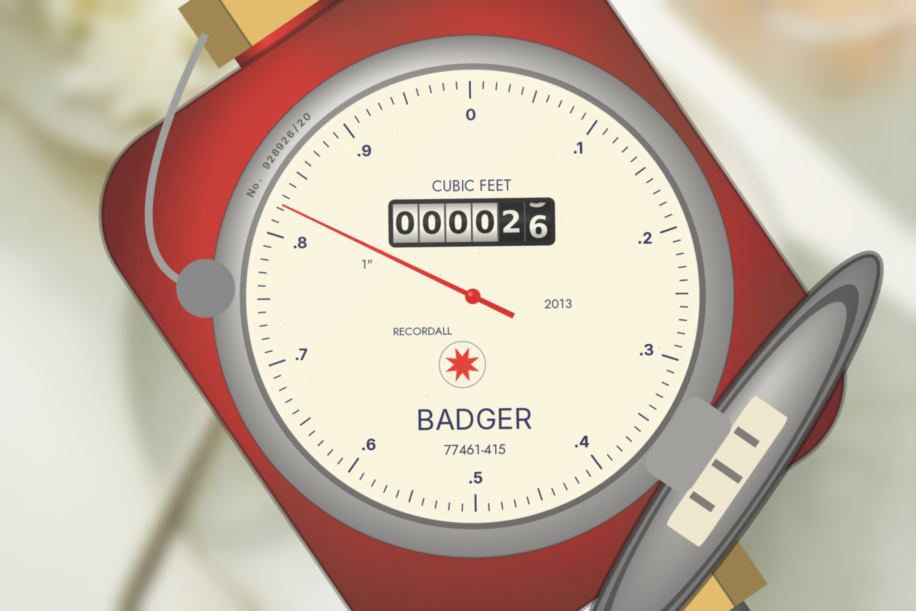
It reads **25.82** ft³
